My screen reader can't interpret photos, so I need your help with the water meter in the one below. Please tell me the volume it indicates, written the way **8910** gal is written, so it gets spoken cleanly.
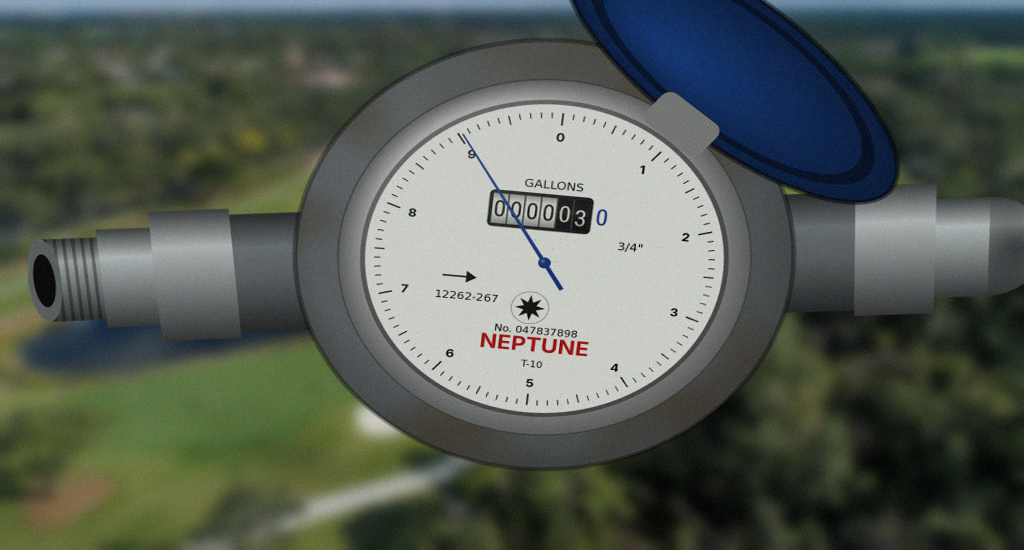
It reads **29.0** gal
